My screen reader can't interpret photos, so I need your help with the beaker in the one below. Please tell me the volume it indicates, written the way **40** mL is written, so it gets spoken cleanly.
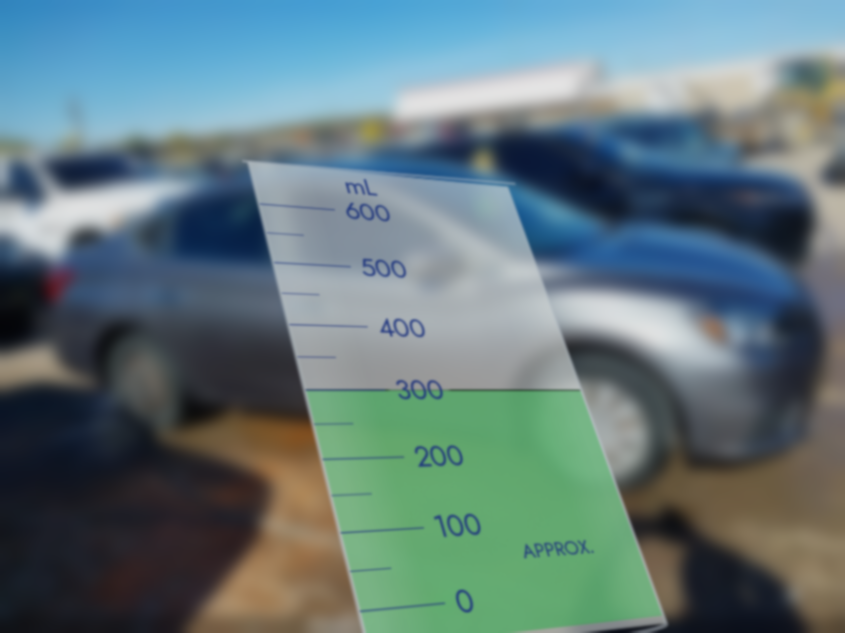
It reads **300** mL
